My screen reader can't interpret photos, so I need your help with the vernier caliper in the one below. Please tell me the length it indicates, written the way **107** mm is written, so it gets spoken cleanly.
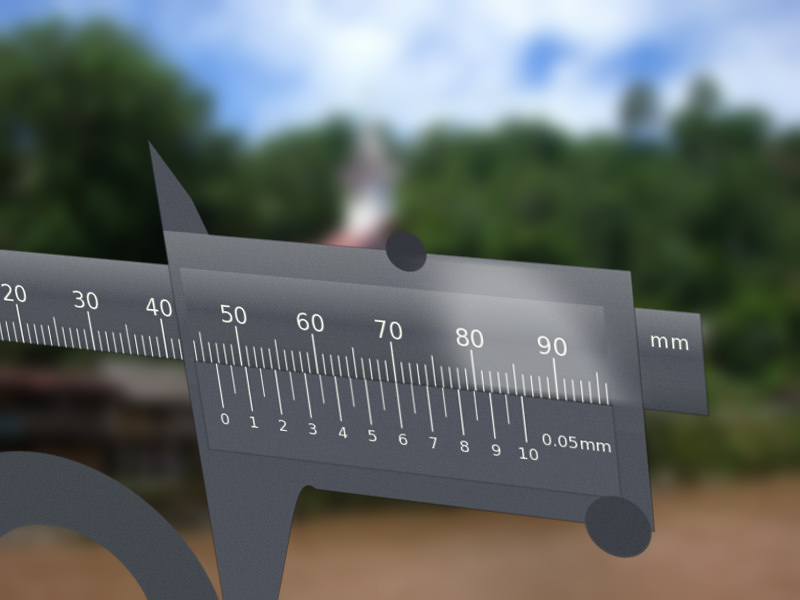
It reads **46.6** mm
